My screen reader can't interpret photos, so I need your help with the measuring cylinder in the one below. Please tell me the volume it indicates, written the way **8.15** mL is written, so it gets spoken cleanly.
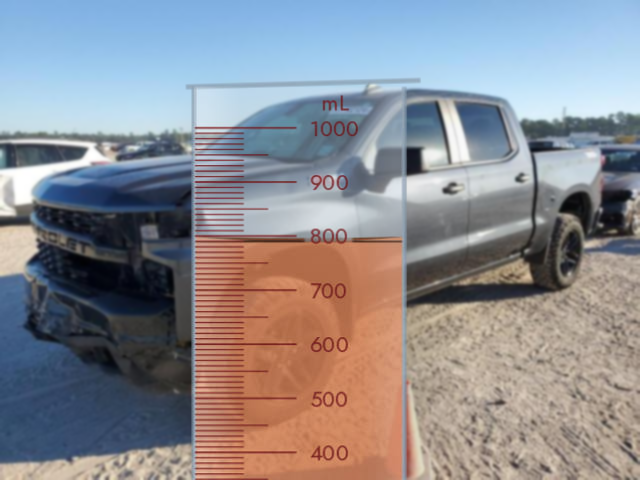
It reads **790** mL
